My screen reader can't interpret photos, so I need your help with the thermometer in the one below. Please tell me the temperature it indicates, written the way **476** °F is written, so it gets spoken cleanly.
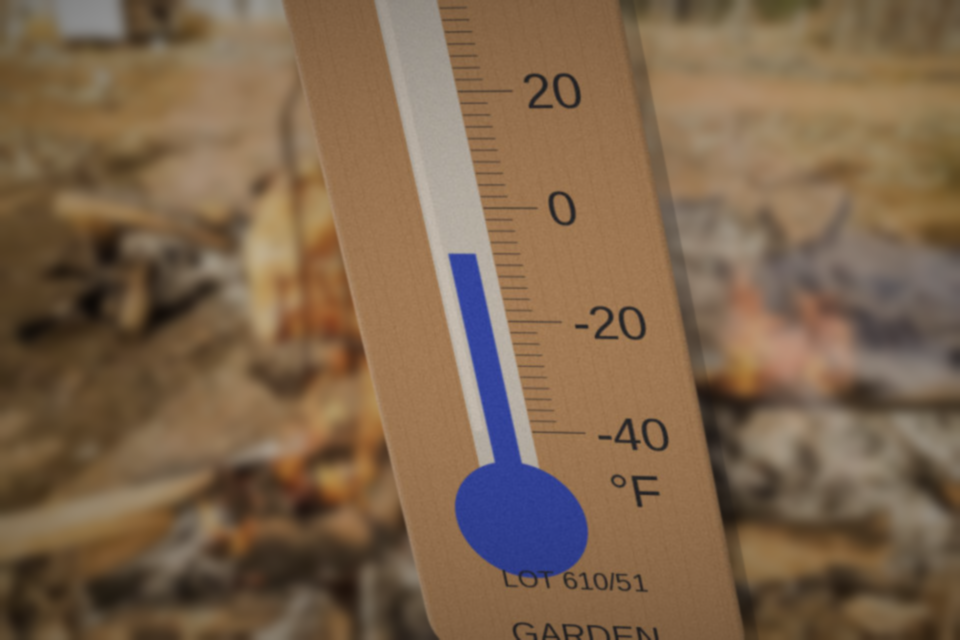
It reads **-8** °F
